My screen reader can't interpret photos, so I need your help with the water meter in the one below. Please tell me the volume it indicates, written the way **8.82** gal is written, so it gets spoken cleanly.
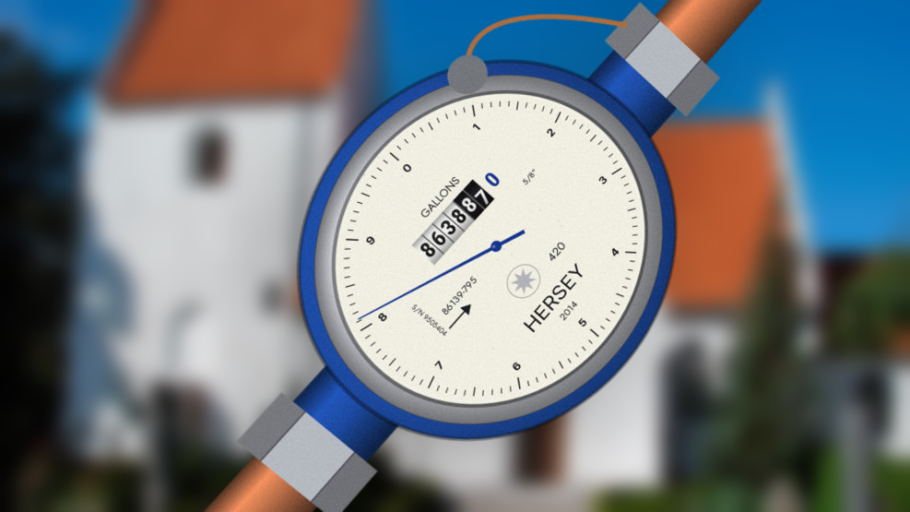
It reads **8638868.1** gal
